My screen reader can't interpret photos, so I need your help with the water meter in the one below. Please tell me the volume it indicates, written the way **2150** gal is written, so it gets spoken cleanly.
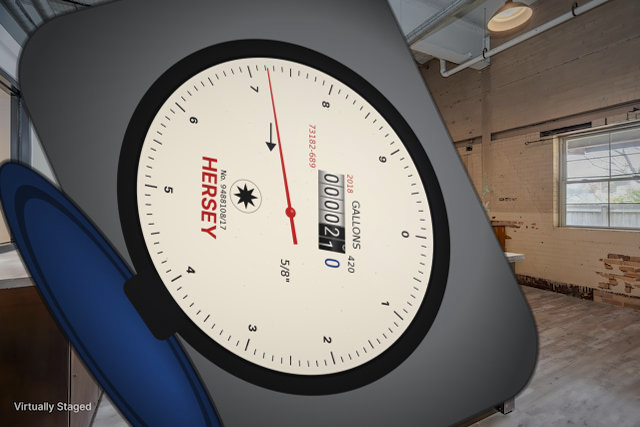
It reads **207.2** gal
